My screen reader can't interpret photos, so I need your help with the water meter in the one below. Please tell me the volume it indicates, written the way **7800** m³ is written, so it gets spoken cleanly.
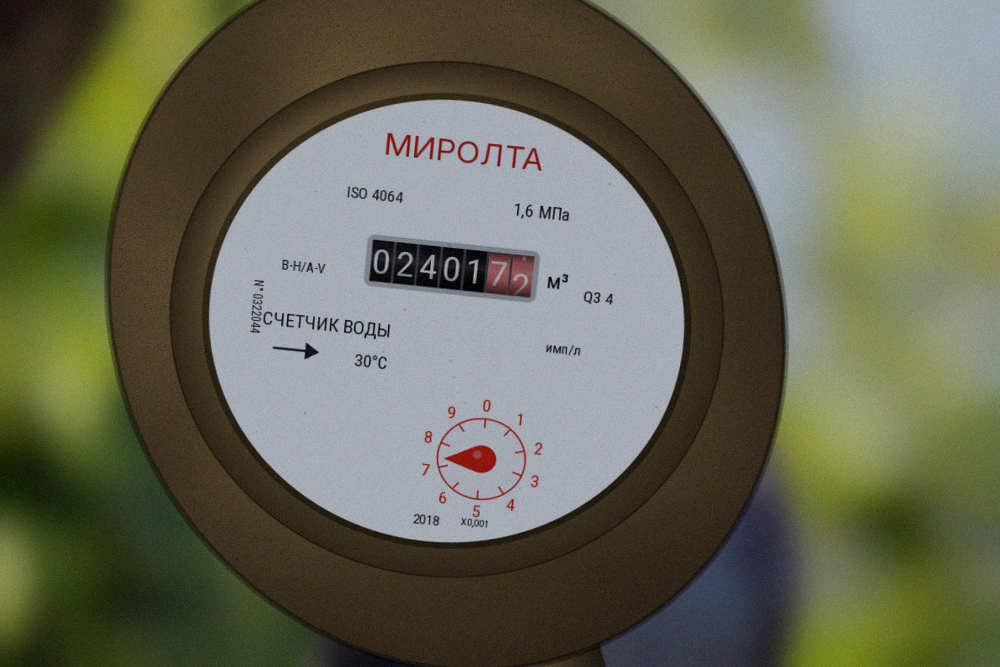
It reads **2401.717** m³
